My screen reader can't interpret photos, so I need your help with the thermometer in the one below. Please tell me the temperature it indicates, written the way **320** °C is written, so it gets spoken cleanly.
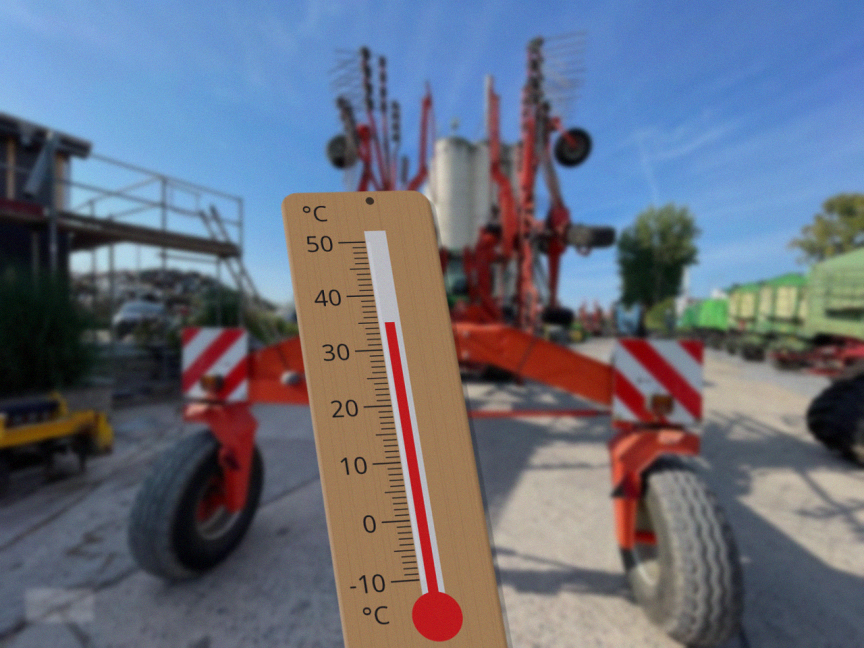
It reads **35** °C
